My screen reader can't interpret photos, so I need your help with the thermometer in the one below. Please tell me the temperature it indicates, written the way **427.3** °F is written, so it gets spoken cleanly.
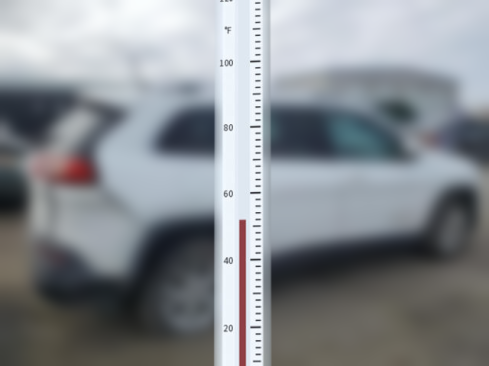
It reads **52** °F
